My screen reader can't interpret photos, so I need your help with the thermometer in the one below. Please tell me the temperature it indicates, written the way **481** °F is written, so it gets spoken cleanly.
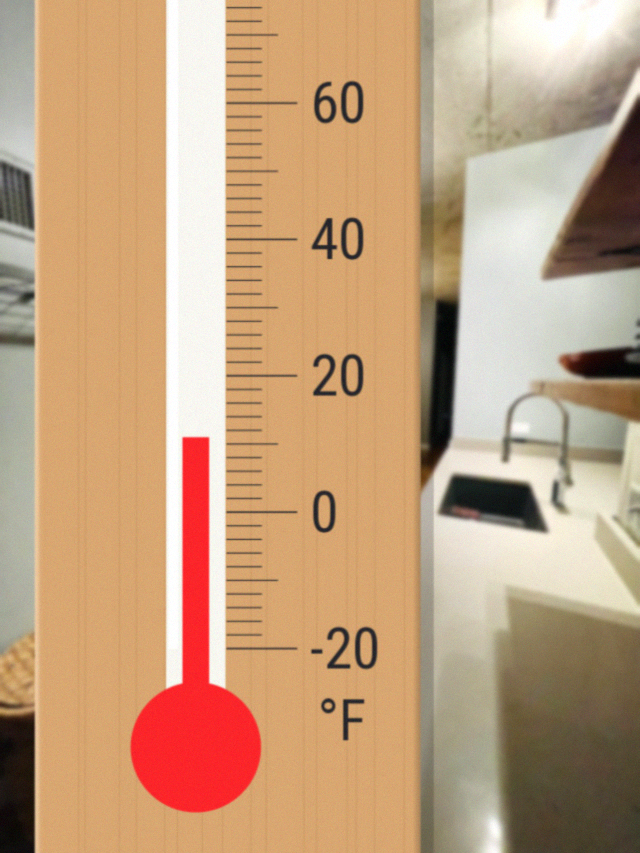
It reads **11** °F
